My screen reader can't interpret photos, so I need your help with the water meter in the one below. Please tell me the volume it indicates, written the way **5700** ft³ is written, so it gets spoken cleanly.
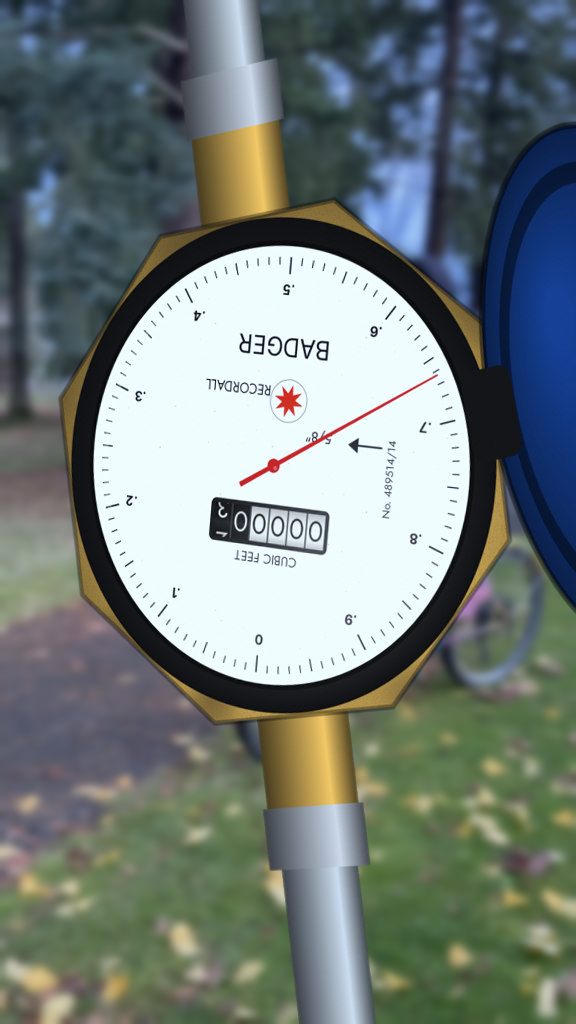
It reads **2.66** ft³
